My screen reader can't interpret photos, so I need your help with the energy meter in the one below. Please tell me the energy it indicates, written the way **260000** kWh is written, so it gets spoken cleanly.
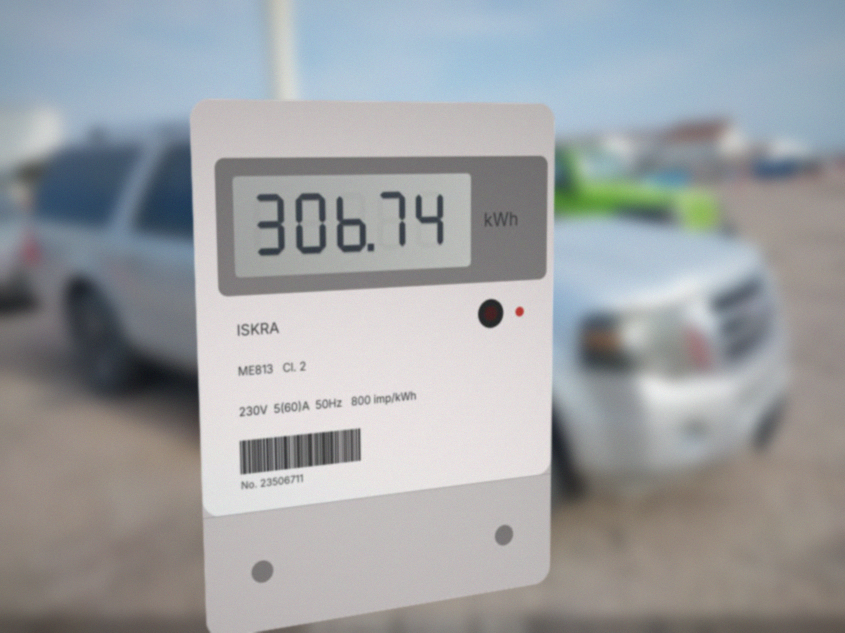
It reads **306.74** kWh
